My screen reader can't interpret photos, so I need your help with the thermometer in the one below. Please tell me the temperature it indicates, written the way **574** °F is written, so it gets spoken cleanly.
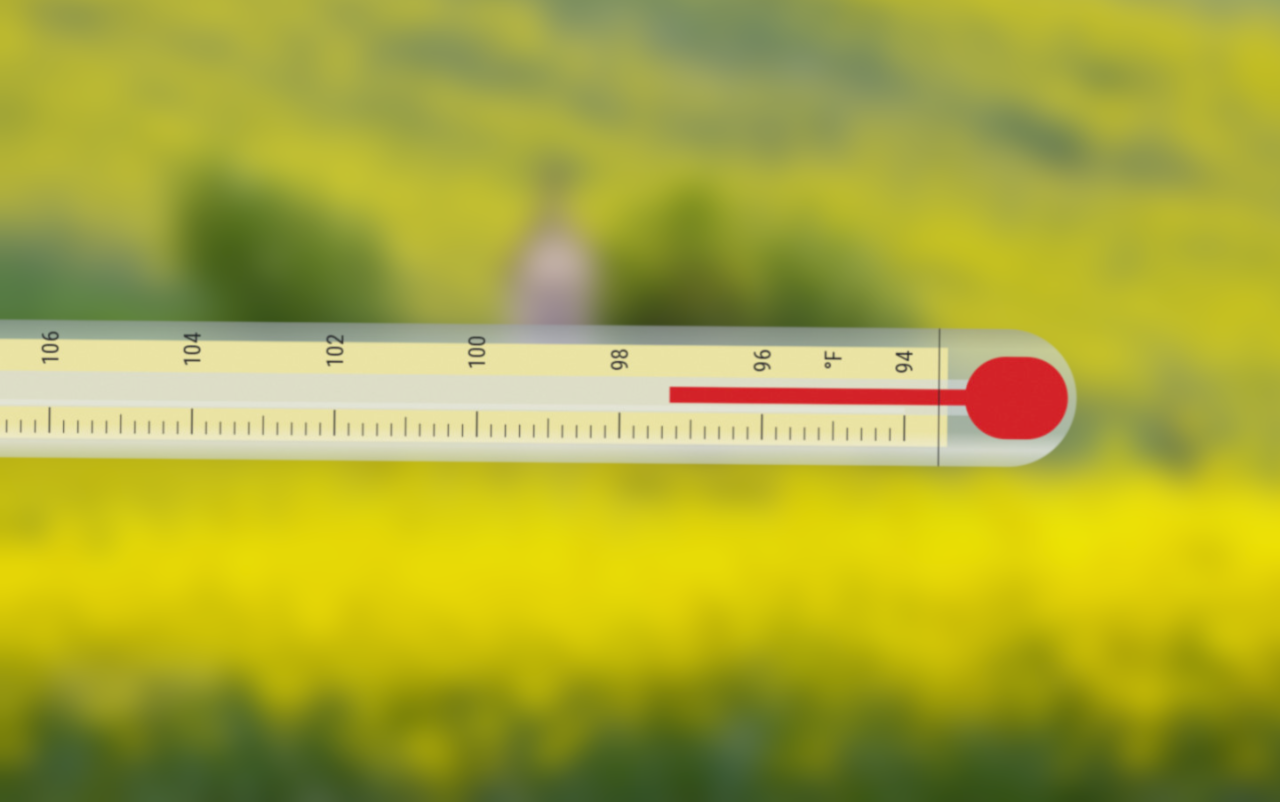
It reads **97.3** °F
